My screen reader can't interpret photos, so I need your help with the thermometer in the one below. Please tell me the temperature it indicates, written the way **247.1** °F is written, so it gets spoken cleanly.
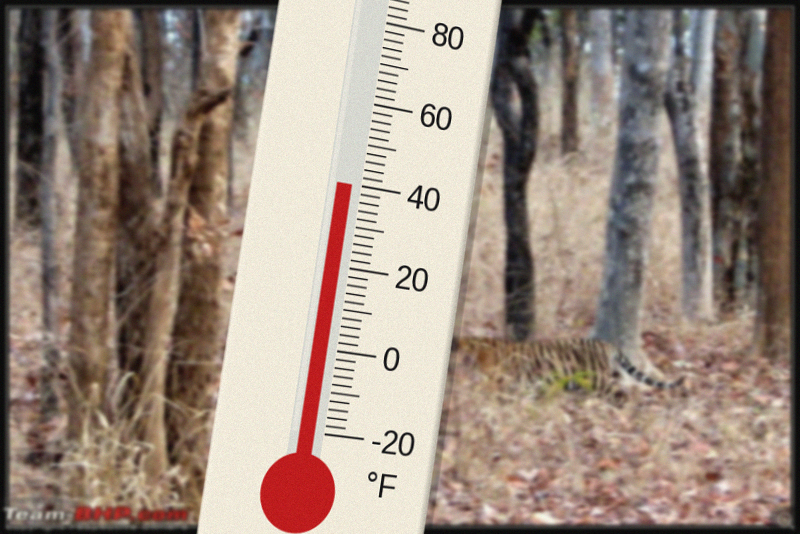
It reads **40** °F
